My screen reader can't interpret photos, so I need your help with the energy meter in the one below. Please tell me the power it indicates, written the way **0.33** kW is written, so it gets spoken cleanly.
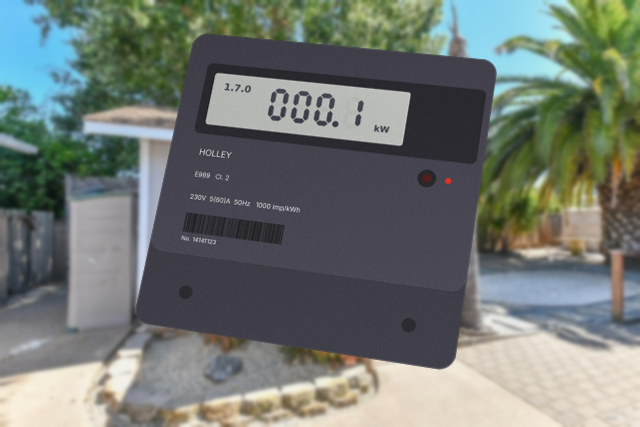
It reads **0.1** kW
